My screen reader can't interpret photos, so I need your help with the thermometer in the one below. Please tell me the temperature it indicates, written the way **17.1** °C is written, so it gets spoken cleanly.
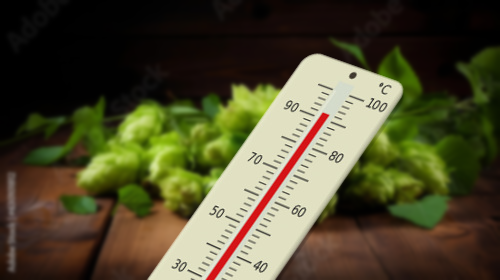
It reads **92** °C
